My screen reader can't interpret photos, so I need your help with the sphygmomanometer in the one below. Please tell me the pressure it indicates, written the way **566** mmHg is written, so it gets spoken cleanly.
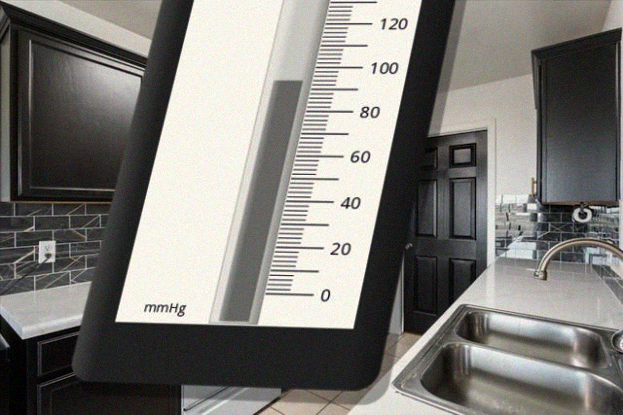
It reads **94** mmHg
